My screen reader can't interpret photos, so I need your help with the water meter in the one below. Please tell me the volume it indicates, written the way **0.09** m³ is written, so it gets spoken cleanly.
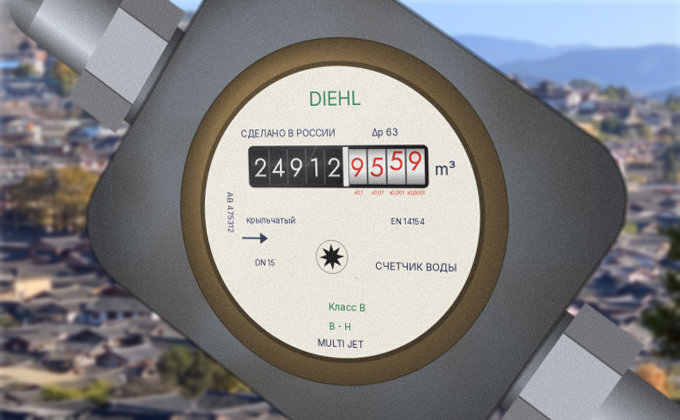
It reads **24912.9559** m³
